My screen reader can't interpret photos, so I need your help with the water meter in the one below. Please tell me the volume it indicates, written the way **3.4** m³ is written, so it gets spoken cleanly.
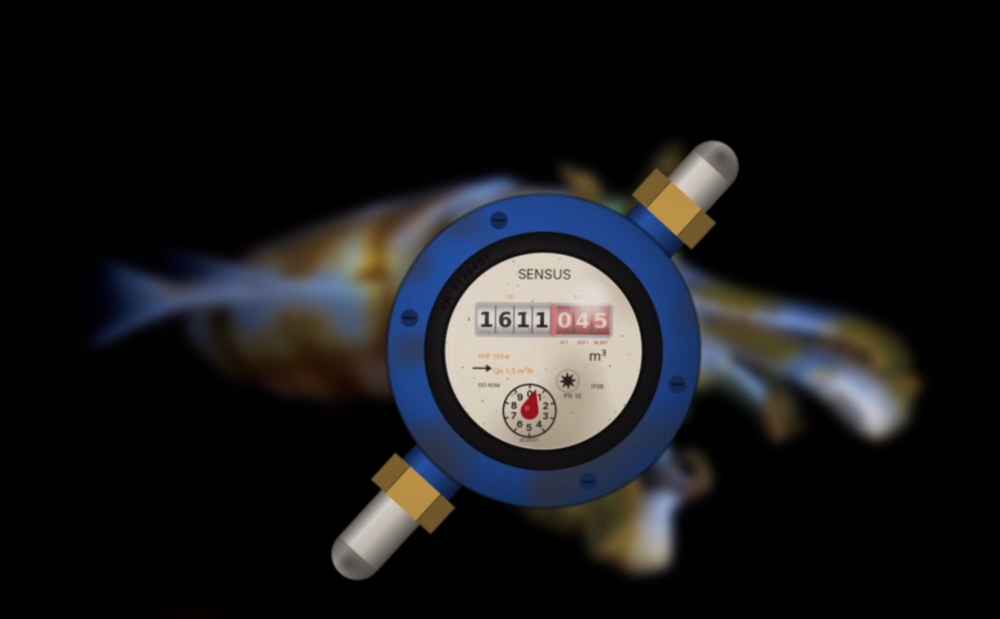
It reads **1611.0450** m³
